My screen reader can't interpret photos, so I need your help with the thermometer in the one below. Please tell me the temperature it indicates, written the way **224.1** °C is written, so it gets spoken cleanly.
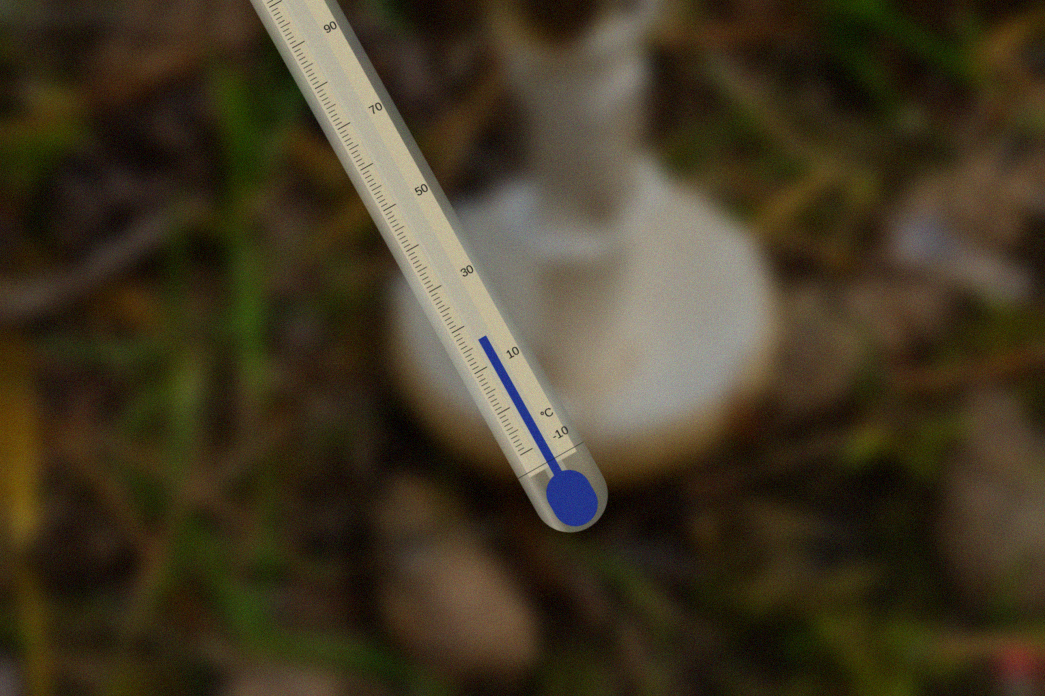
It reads **16** °C
